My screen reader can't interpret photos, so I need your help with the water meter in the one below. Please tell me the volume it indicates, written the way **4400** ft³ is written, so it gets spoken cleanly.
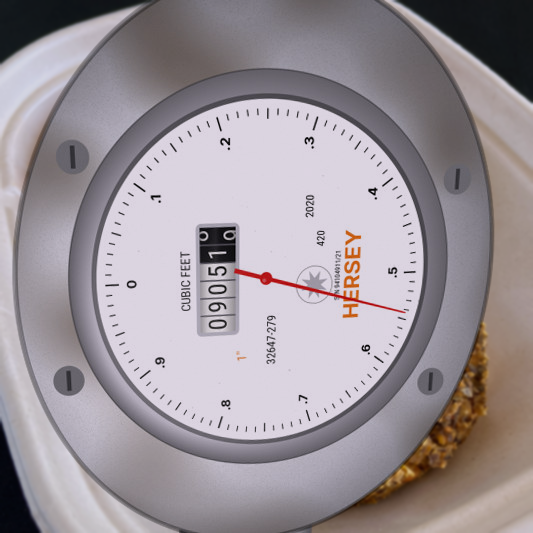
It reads **90518.54** ft³
